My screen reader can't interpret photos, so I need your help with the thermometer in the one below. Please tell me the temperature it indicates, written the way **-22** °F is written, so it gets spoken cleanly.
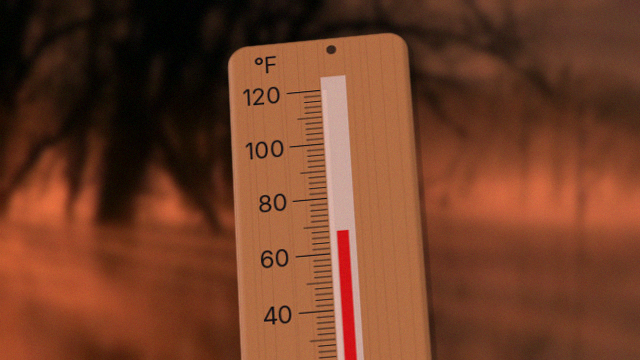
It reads **68** °F
